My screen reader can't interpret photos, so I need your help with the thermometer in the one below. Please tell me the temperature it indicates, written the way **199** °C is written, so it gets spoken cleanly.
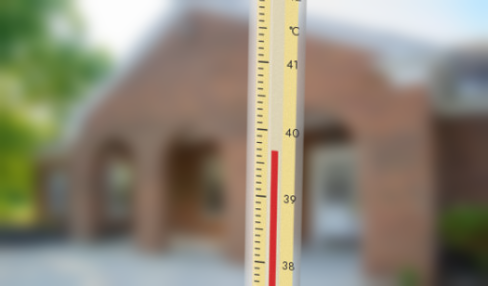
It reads **39.7** °C
